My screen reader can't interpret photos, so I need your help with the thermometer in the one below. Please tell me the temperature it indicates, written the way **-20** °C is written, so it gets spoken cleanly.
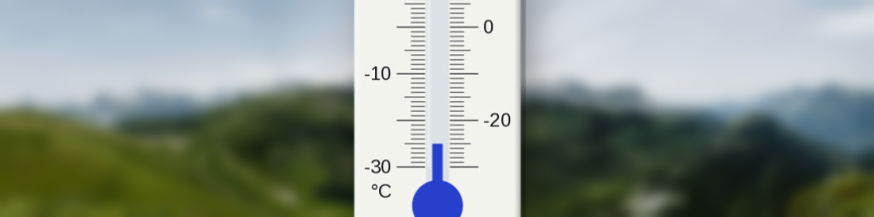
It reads **-25** °C
